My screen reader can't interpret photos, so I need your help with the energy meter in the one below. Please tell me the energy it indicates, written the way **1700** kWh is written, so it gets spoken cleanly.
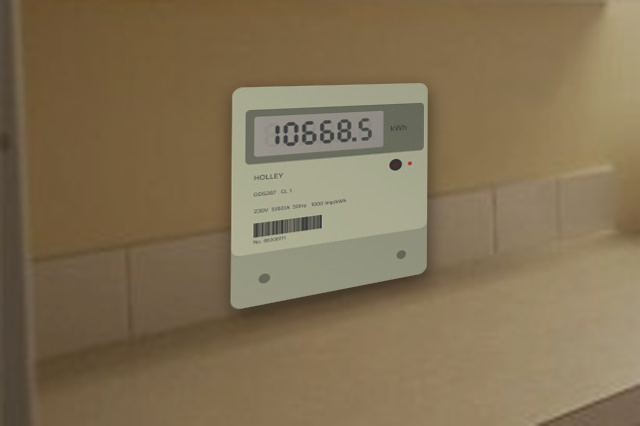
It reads **10668.5** kWh
